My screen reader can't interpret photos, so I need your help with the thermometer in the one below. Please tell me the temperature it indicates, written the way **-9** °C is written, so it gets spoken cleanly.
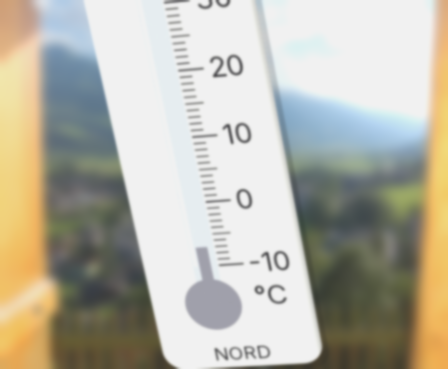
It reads **-7** °C
